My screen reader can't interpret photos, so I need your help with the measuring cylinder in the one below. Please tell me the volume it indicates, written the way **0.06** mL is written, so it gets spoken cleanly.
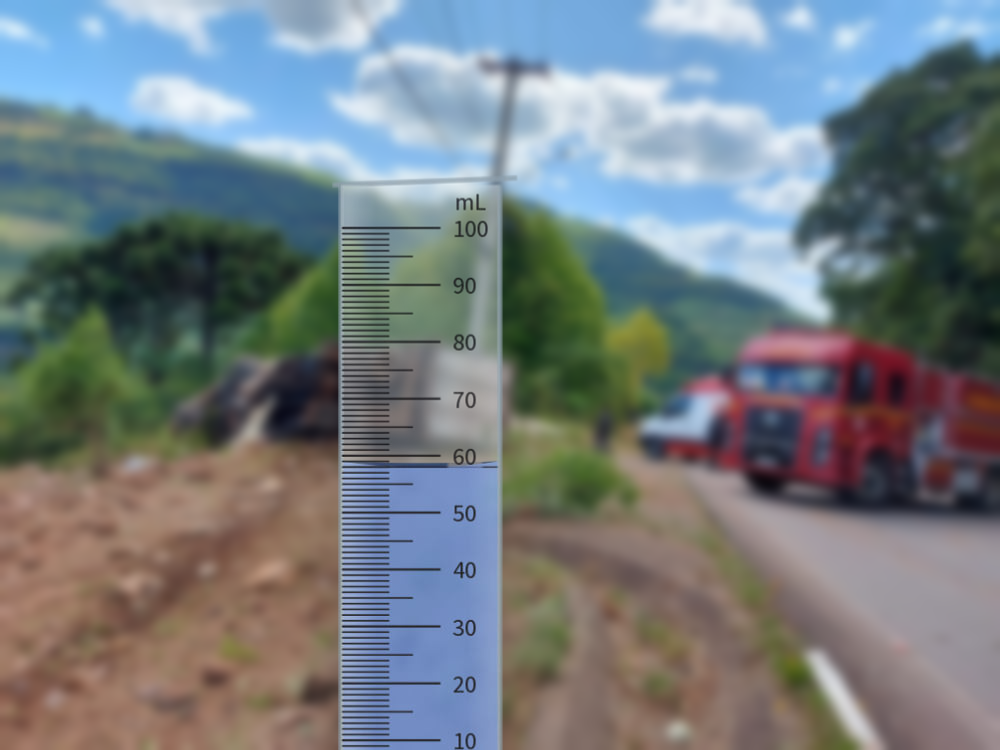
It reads **58** mL
